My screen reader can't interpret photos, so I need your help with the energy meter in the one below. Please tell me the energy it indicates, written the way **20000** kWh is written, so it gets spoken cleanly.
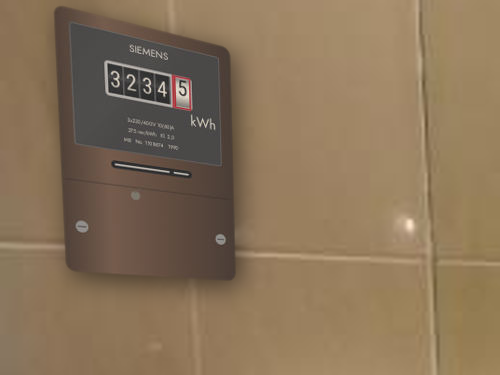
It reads **3234.5** kWh
